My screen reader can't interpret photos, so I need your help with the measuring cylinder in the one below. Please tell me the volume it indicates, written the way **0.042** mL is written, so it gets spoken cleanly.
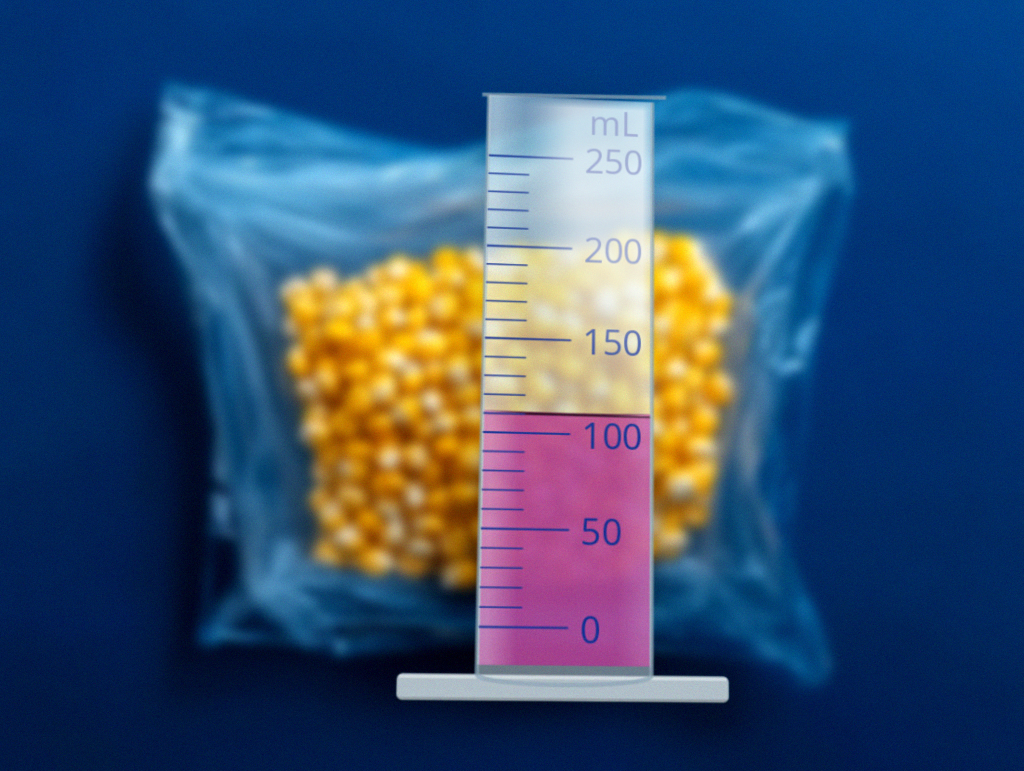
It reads **110** mL
